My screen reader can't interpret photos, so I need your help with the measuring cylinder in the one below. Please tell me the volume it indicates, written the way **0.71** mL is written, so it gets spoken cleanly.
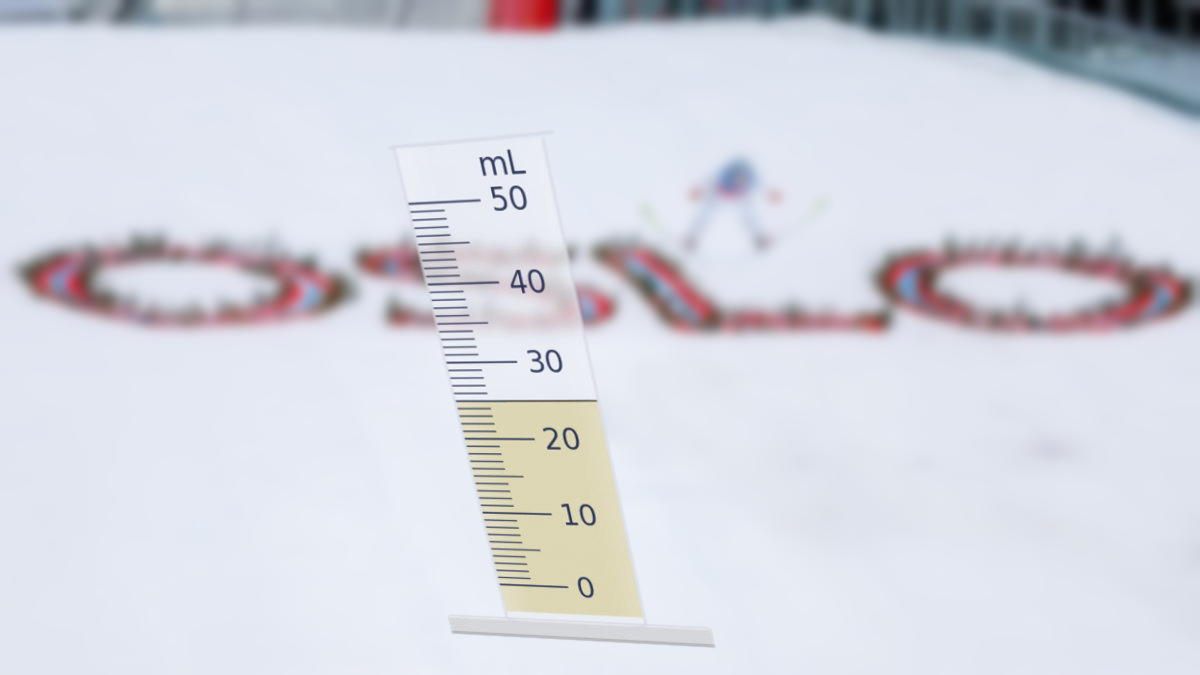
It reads **25** mL
